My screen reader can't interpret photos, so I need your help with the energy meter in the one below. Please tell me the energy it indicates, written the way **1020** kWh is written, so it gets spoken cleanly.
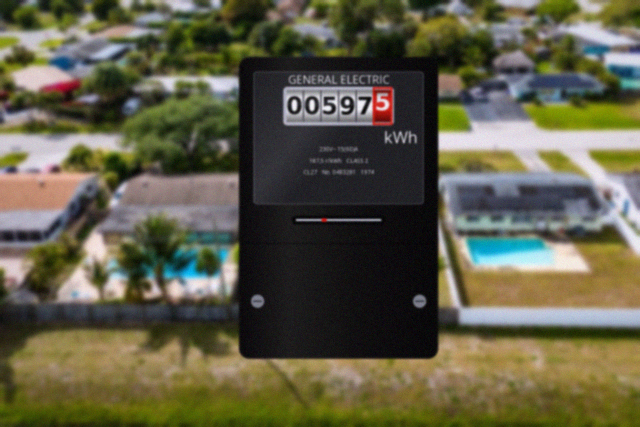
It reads **597.5** kWh
